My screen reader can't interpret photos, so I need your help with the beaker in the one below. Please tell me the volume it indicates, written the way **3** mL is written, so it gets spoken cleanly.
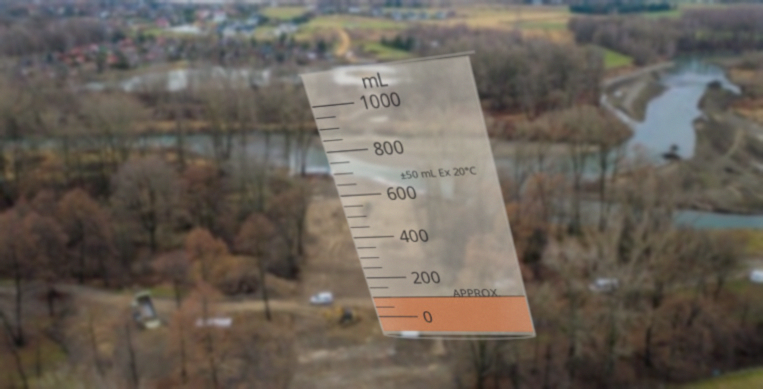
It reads **100** mL
